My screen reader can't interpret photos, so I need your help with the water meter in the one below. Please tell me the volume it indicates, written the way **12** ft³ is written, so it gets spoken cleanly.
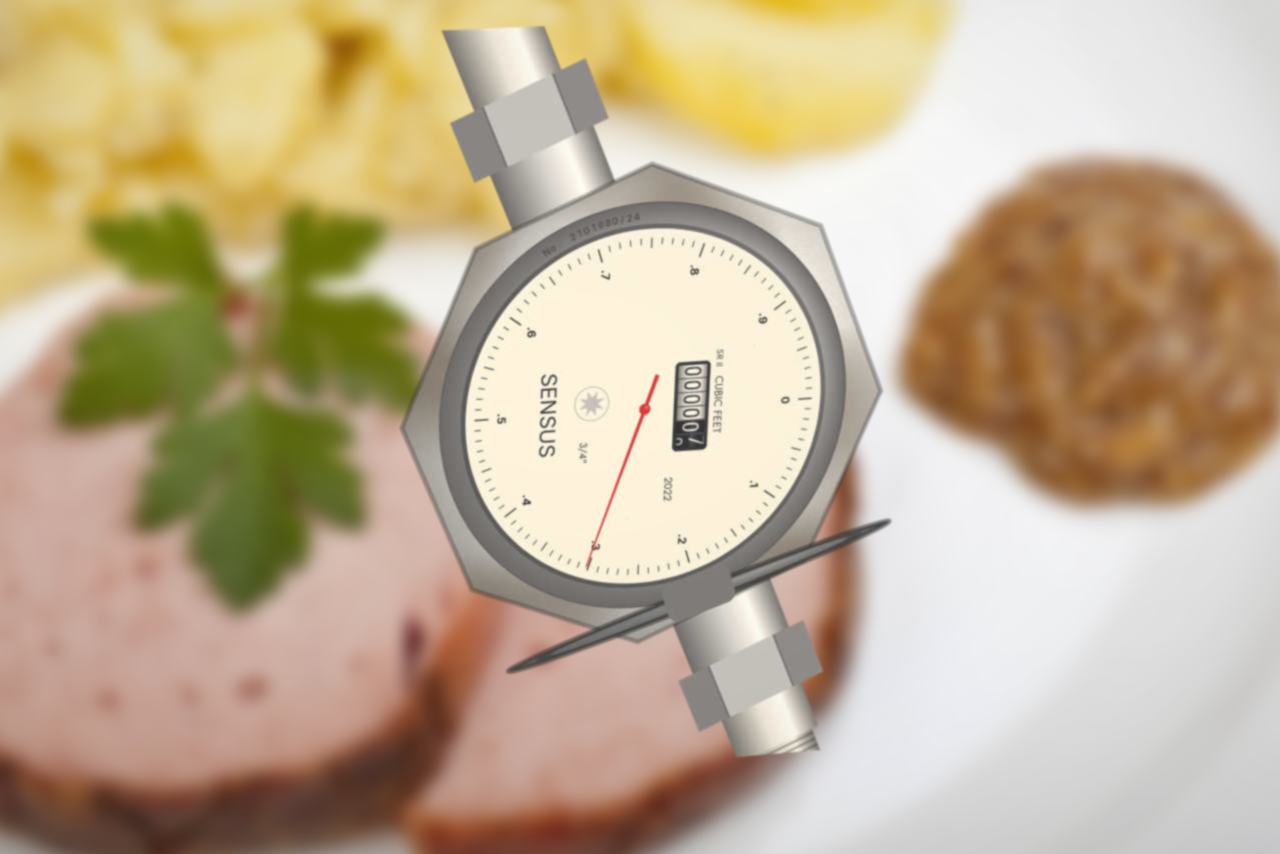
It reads **7.30** ft³
